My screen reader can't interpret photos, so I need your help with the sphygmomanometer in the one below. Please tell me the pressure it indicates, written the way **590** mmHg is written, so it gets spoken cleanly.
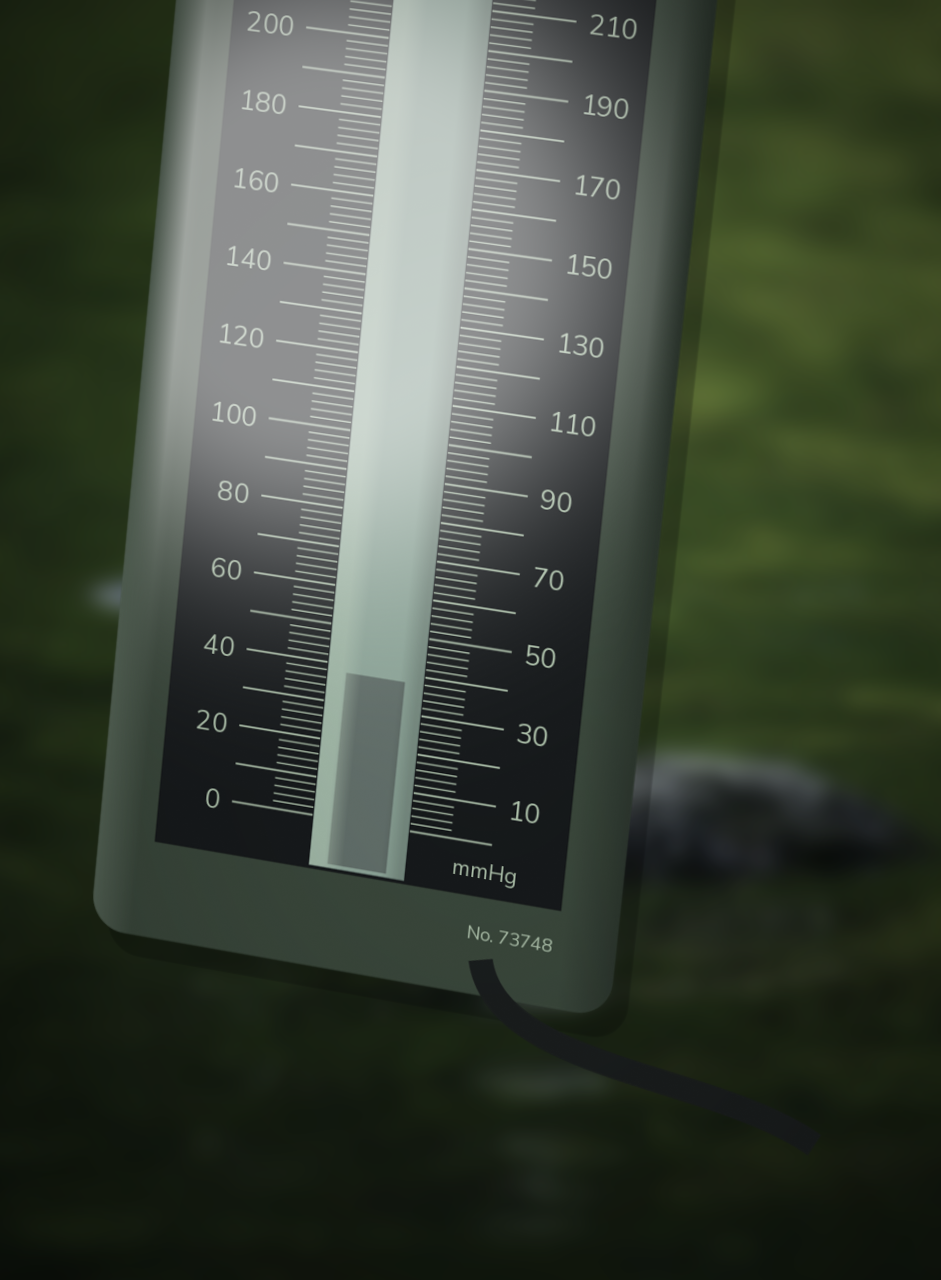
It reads **38** mmHg
